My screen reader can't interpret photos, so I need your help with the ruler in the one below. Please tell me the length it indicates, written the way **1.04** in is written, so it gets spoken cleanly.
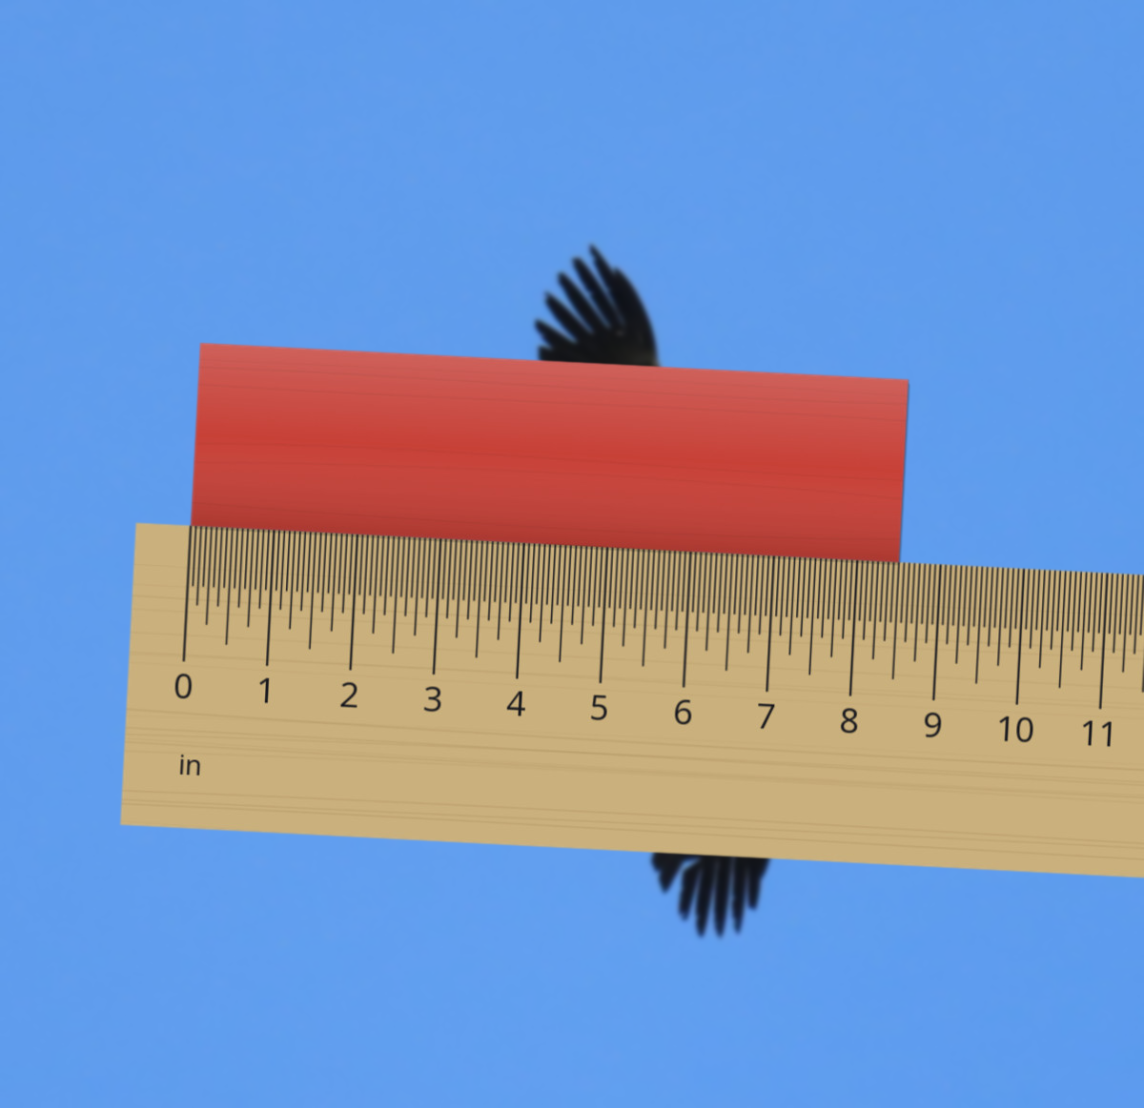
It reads **8.5** in
